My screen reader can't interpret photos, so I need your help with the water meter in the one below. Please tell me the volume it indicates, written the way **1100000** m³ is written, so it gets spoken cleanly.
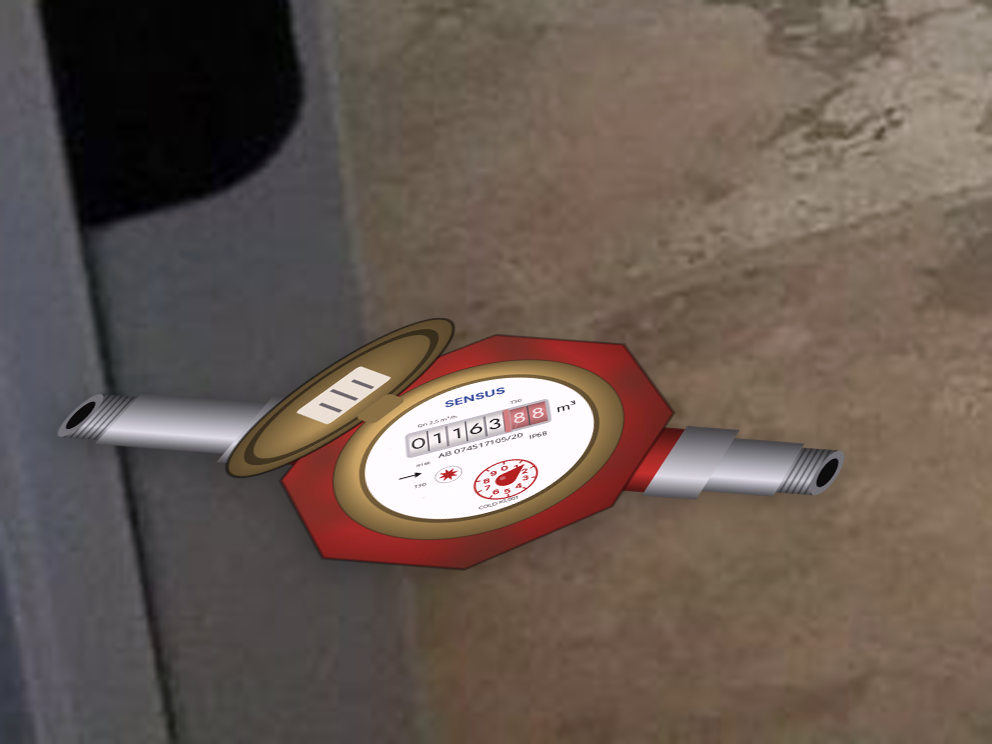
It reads **1163.881** m³
